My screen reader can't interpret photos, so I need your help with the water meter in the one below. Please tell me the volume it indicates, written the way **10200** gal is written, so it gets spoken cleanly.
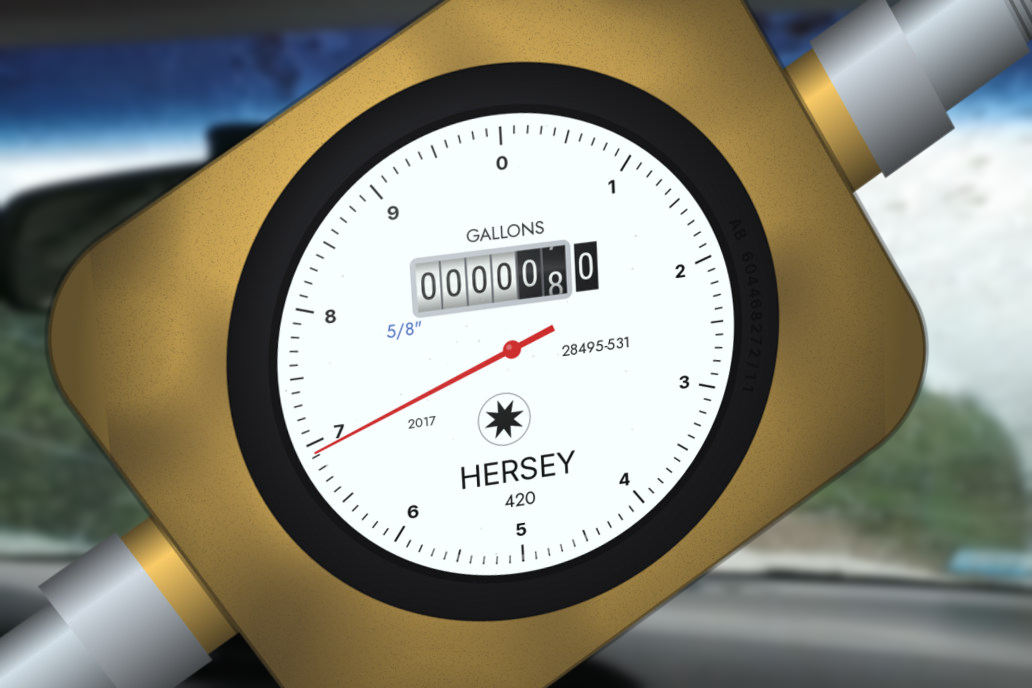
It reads **76.9** gal
